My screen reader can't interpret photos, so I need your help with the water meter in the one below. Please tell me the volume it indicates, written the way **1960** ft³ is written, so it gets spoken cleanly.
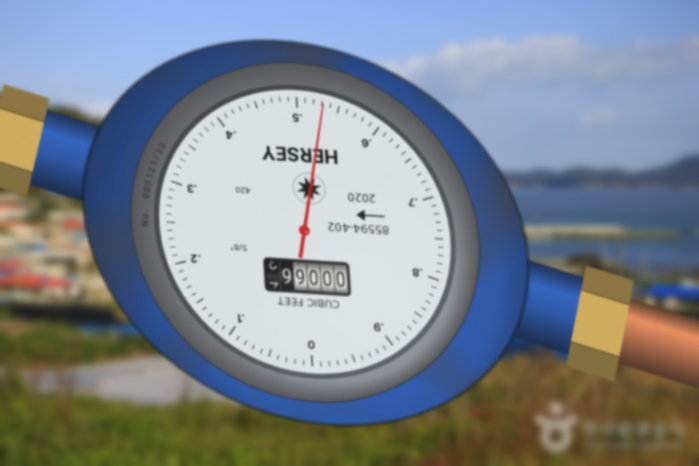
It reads **662.53** ft³
